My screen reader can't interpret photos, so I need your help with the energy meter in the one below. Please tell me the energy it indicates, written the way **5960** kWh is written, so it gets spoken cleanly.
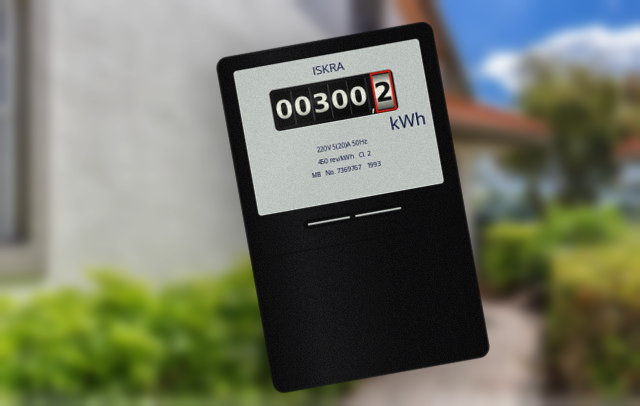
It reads **300.2** kWh
